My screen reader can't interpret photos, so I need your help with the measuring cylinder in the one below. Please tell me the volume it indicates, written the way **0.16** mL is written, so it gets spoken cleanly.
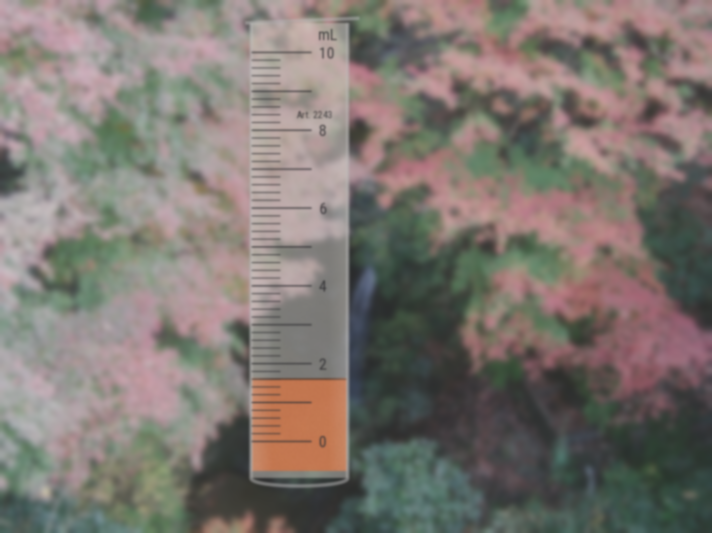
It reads **1.6** mL
